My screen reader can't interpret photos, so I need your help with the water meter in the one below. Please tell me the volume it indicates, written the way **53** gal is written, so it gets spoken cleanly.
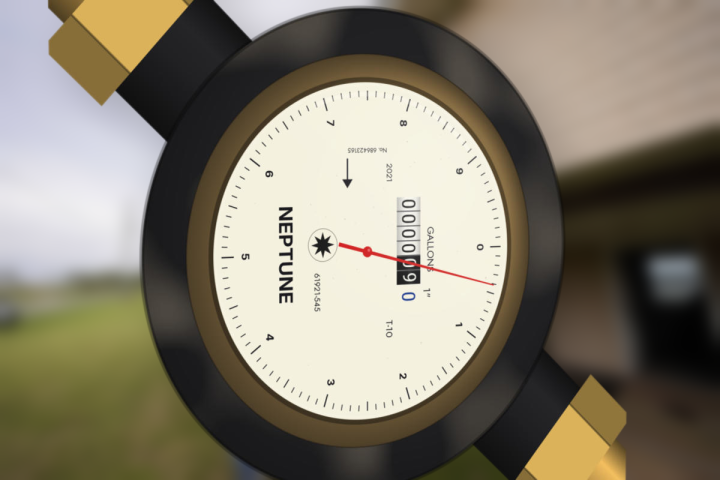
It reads **90.4** gal
